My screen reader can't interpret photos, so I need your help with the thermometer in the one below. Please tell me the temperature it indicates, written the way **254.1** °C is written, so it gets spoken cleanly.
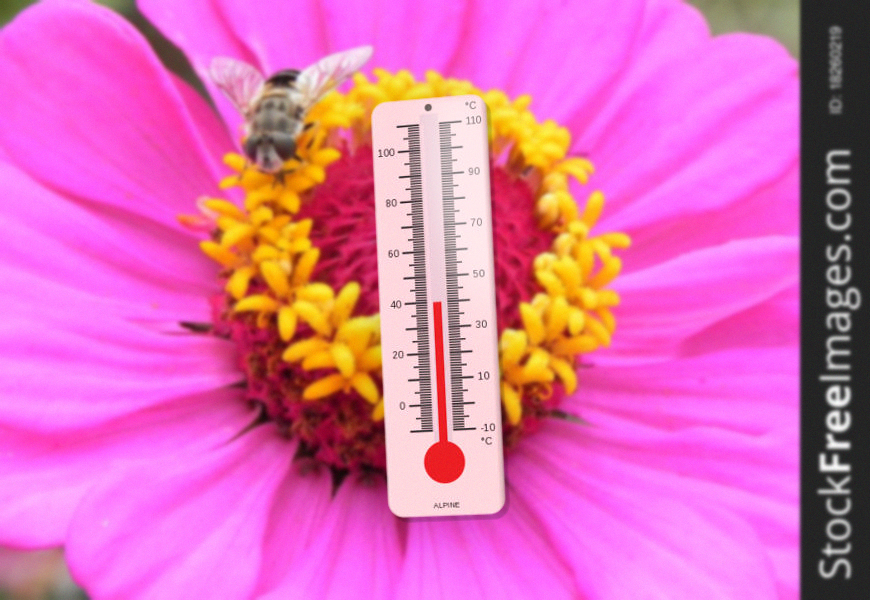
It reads **40** °C
